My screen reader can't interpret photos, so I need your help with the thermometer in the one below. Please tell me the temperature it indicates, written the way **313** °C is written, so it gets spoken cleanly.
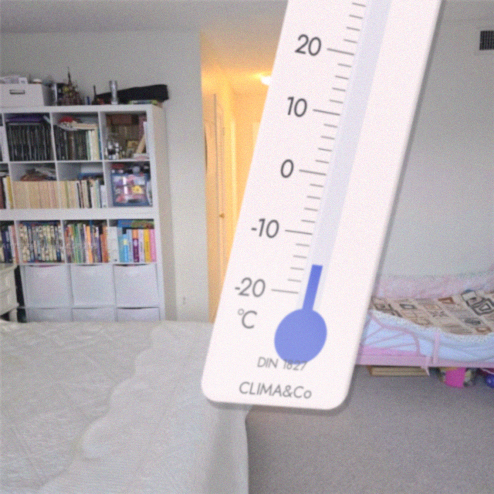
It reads **-15** °C
